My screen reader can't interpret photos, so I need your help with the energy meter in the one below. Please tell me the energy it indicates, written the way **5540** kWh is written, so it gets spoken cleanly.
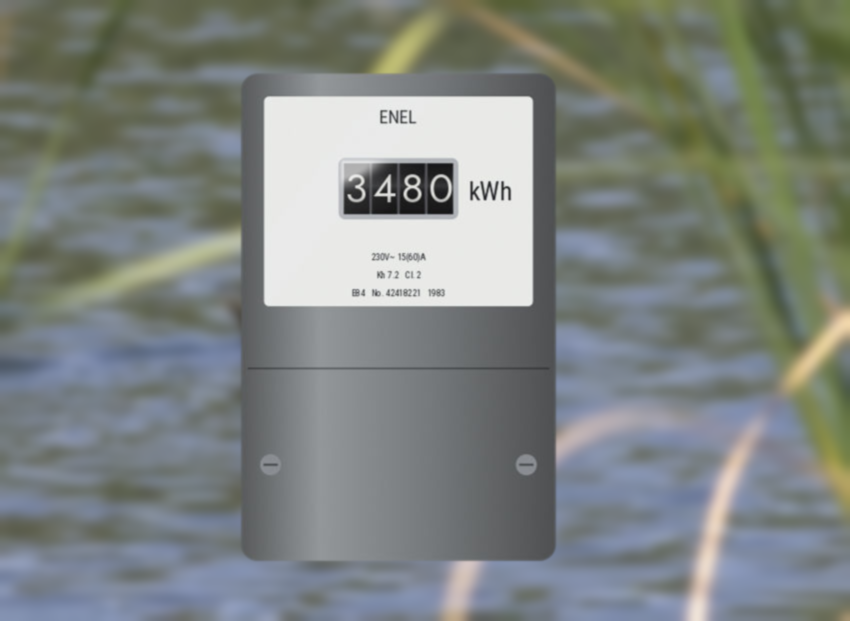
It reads **3480** kWh
